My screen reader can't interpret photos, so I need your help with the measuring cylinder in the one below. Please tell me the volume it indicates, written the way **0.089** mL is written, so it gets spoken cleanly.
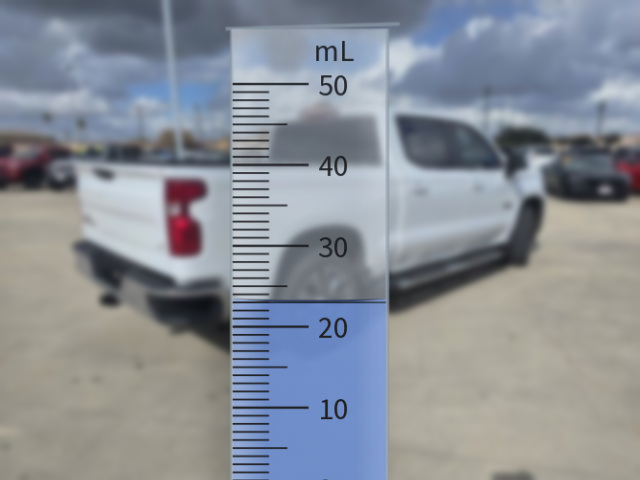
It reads **23** mL
